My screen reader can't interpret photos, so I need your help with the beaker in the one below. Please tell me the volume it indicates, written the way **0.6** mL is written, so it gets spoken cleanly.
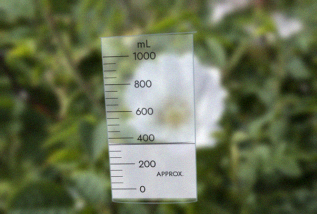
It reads **350** mL
